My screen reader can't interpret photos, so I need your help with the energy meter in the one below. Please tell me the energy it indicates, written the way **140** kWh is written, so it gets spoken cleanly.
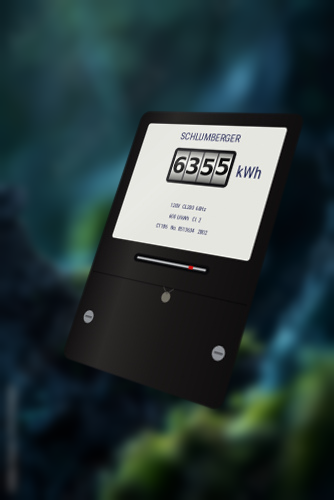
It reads **6355** kWh
